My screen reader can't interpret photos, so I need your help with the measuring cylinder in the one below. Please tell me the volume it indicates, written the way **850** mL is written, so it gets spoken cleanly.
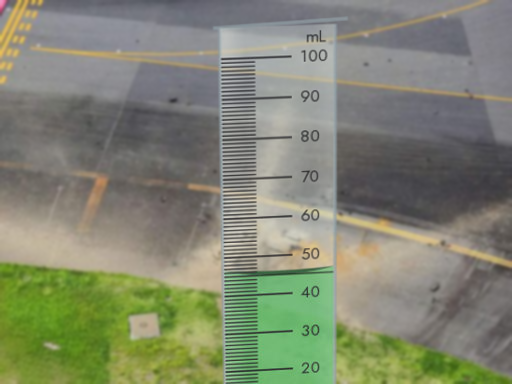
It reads **45** mL
